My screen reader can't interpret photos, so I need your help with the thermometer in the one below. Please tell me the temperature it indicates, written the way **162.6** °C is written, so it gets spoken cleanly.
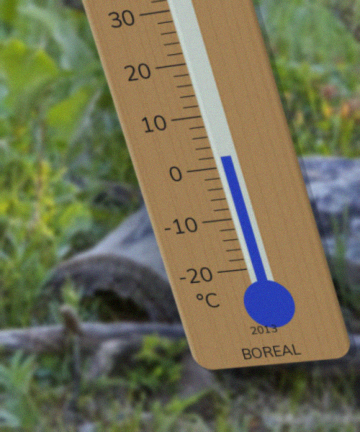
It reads **2** °C
